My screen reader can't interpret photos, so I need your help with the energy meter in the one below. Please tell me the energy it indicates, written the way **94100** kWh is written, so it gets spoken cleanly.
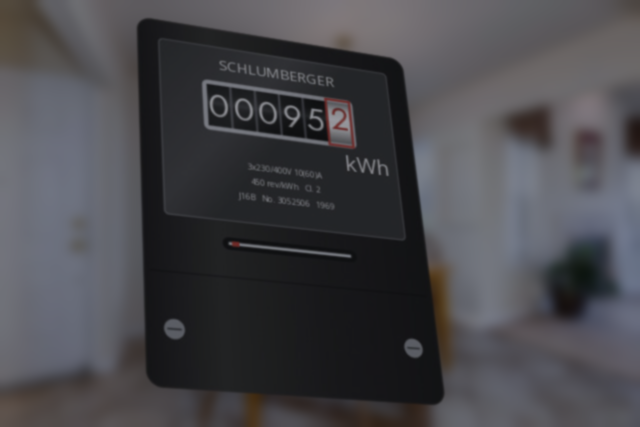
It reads **95.2** kWh
